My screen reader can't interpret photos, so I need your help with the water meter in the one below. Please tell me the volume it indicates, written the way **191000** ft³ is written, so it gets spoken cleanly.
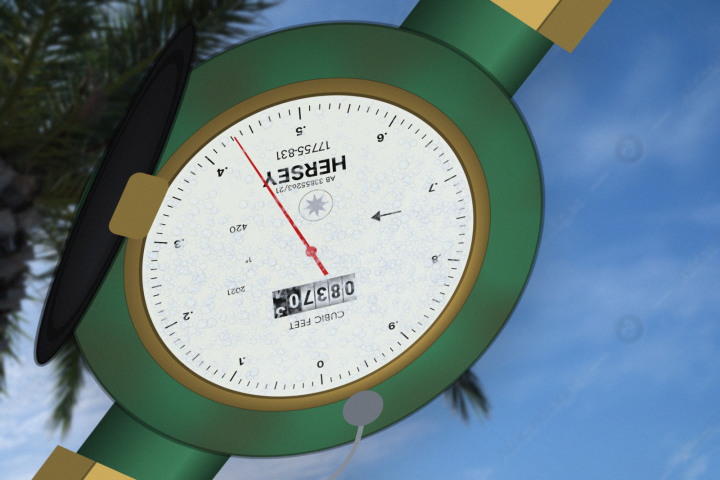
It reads **83703.43** ft³
